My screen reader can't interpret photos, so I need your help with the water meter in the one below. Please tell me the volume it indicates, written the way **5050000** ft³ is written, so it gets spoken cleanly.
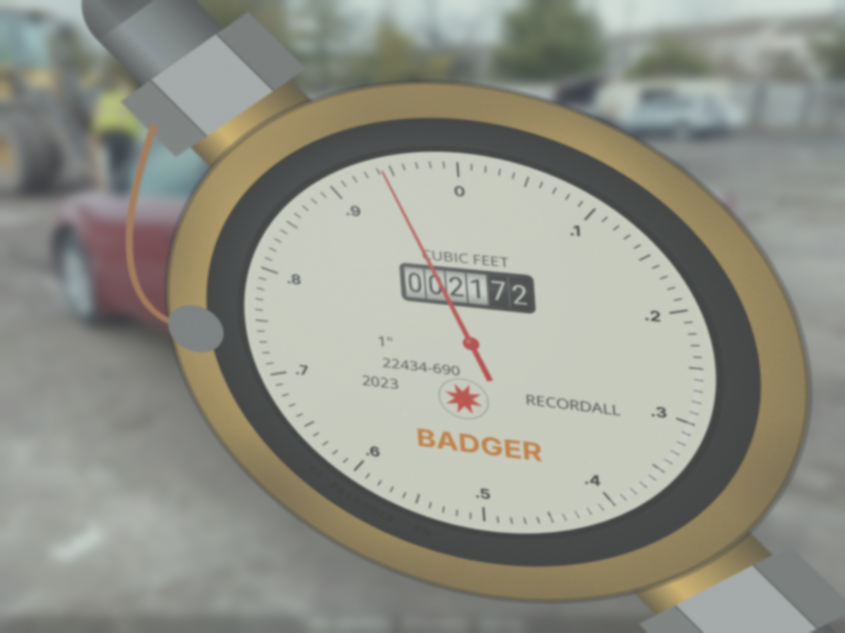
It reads **2171.94** ft³
